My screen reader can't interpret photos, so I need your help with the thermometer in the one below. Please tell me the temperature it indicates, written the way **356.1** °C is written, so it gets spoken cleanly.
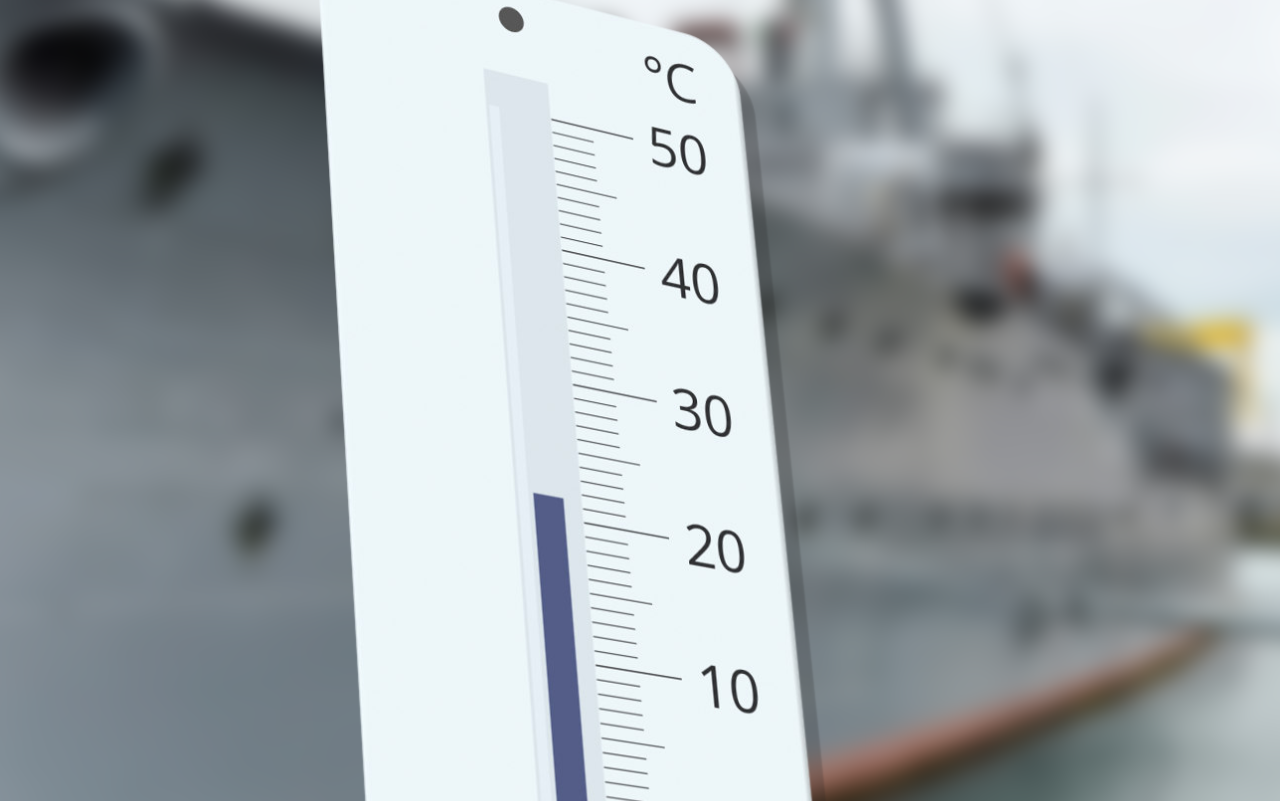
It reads **21.5** °C
